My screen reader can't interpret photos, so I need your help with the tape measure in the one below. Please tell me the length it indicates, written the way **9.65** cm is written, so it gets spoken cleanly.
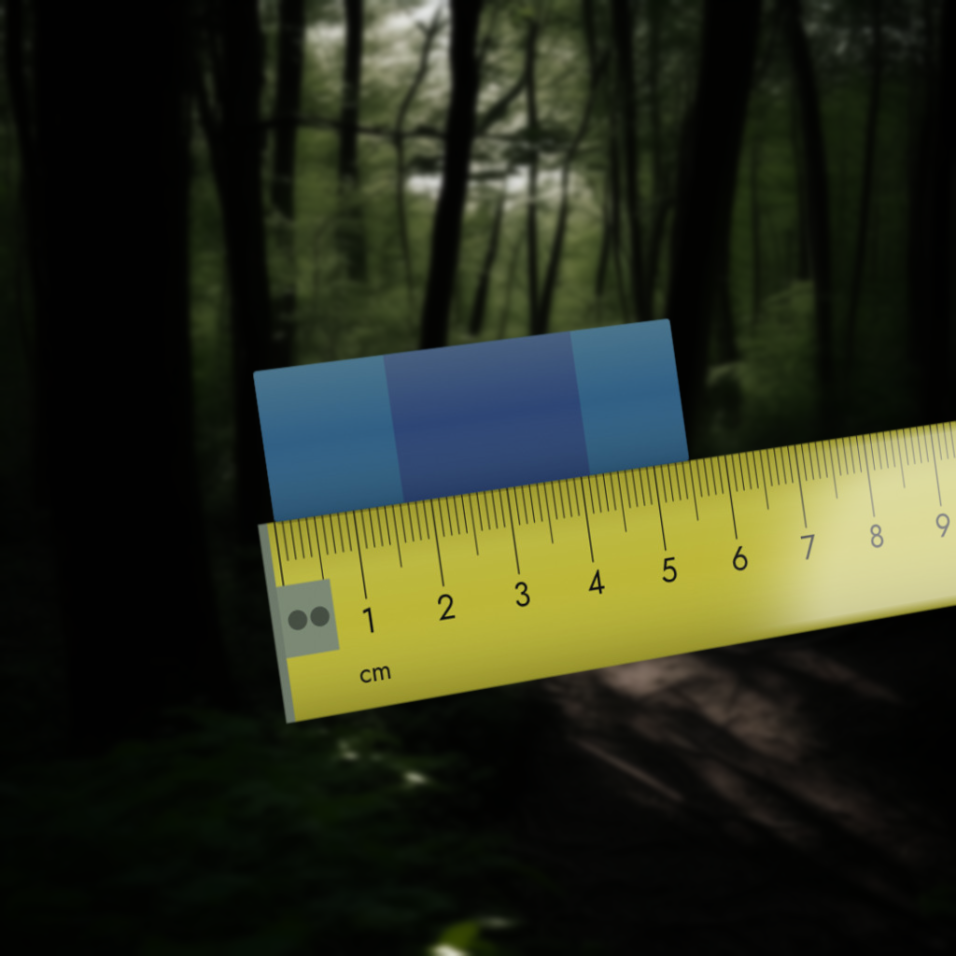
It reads **5.5** cm
